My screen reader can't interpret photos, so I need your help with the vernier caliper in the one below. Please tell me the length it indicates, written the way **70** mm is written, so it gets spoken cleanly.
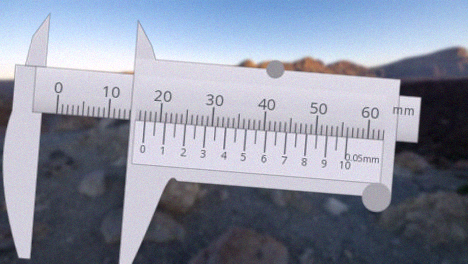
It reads **17.0** mm
